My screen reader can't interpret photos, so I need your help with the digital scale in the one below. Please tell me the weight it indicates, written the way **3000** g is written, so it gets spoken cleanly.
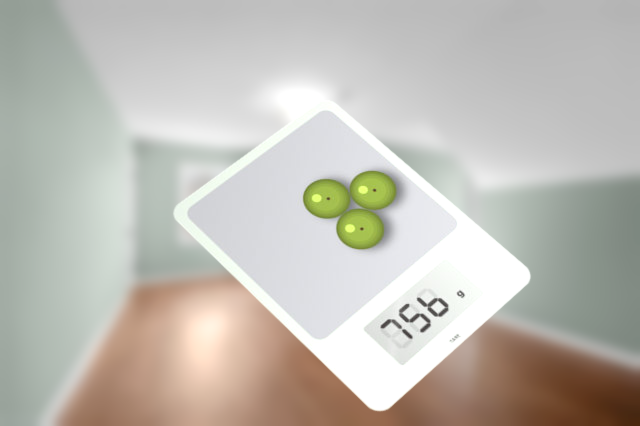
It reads **756** g
